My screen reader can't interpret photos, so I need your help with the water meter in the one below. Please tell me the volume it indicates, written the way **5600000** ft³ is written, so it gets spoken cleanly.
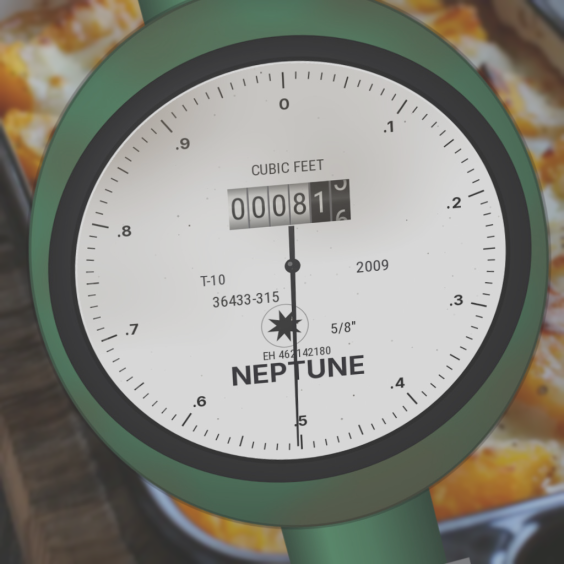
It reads **815.50** ft³
